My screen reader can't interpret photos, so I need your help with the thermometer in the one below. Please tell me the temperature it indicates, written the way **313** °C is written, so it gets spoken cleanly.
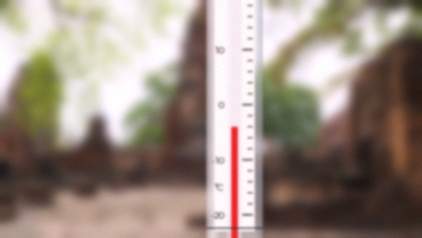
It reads **-4** °C
